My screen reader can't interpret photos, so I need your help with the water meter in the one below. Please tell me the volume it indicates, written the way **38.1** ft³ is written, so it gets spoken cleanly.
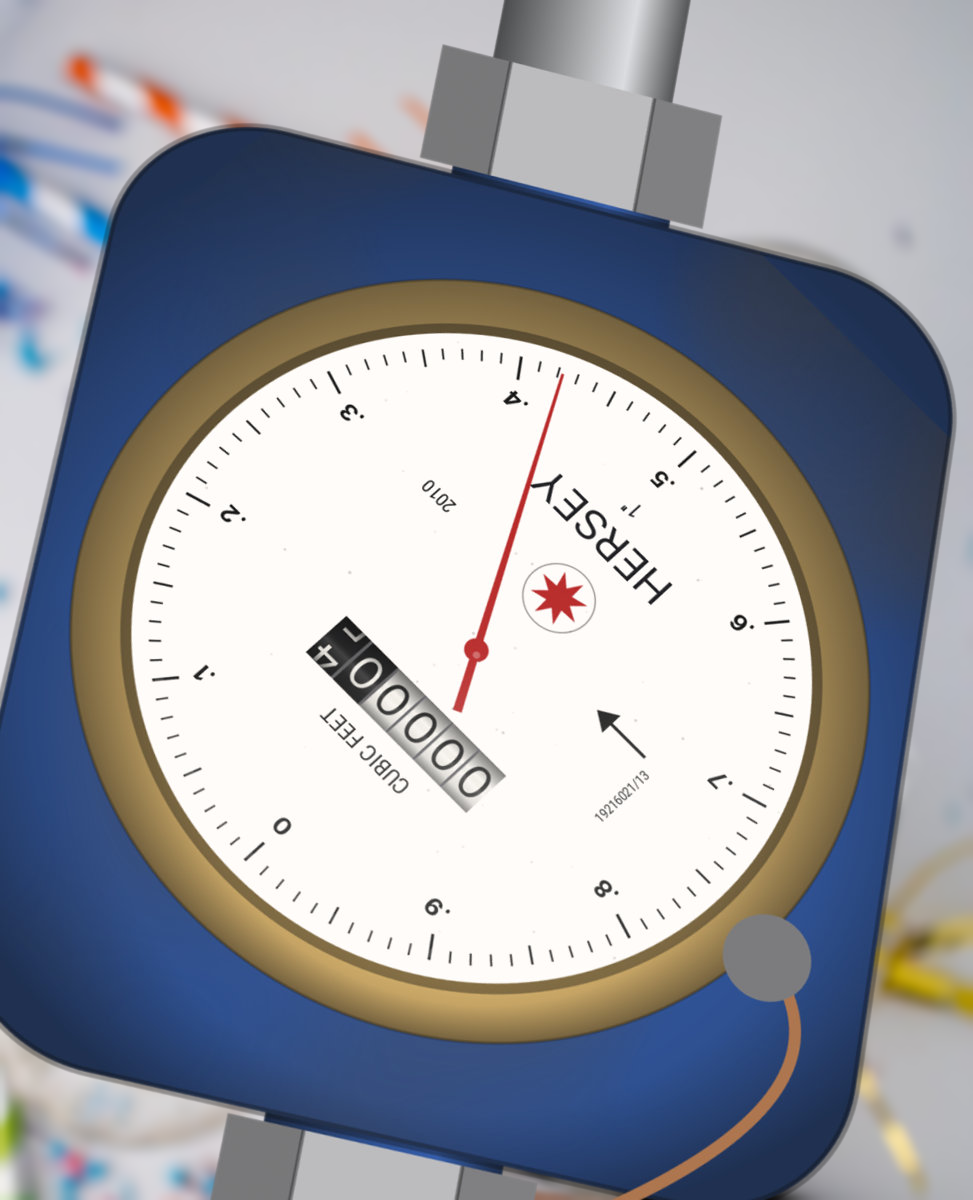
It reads **4.42** ft³
